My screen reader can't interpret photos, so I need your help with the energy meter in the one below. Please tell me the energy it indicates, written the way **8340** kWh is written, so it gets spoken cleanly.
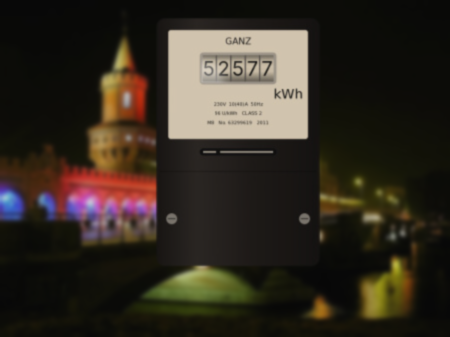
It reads **52577** kWh
